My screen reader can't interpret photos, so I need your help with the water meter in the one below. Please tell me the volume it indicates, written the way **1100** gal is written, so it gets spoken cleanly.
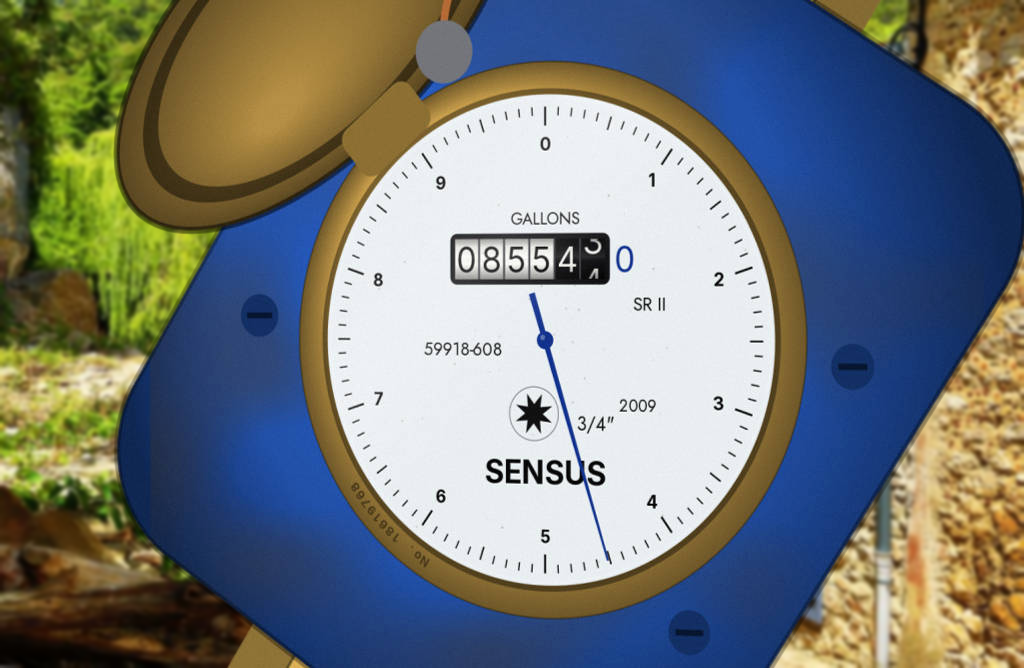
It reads **855434.5** gal
